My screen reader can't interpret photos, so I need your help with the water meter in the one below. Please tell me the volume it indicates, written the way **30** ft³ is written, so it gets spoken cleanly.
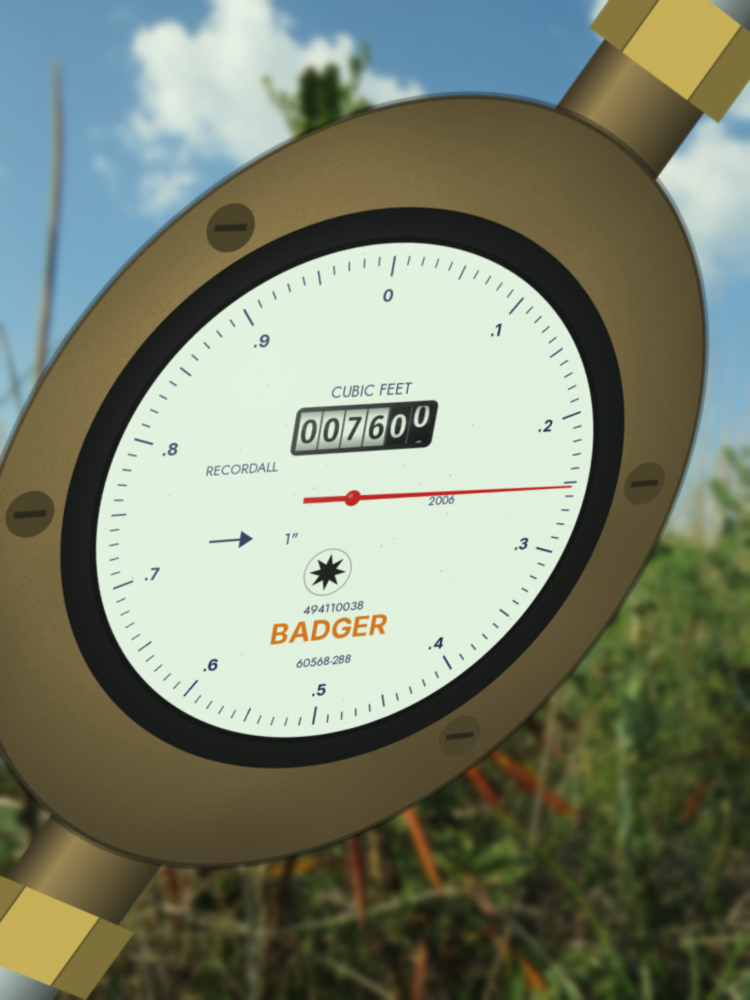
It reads **7600.25** ft³
